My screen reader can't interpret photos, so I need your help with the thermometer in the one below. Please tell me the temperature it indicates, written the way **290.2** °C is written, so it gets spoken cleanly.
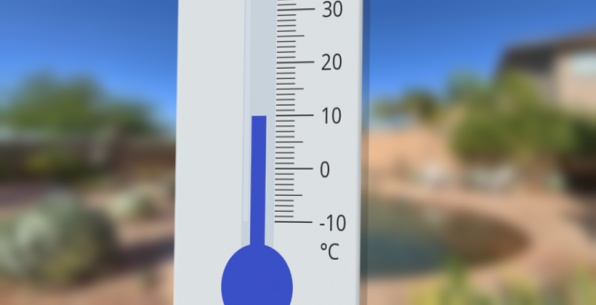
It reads **10** °C
